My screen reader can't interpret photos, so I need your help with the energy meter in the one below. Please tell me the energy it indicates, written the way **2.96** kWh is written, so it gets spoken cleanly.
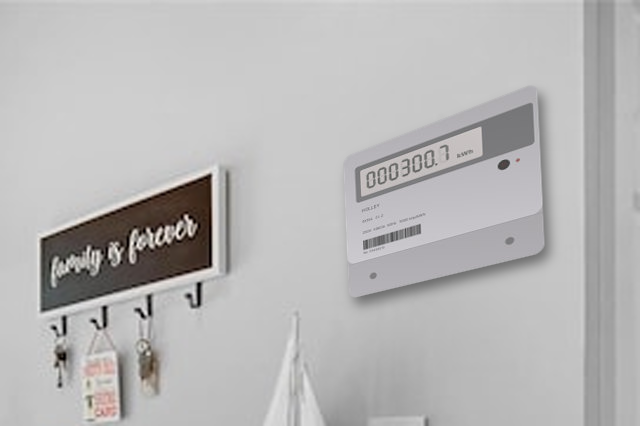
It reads **300.7** kWh
